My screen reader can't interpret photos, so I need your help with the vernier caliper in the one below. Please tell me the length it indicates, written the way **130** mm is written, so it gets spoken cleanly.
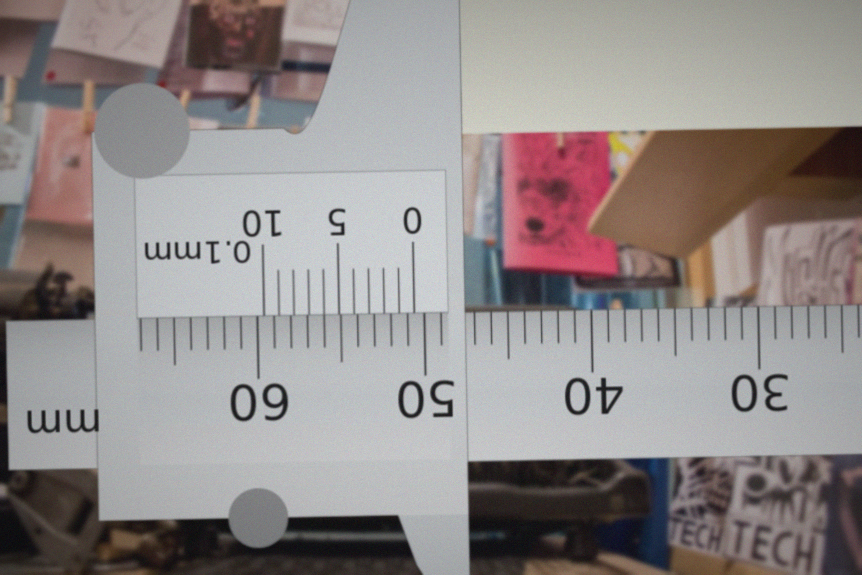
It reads **50.6** mm
